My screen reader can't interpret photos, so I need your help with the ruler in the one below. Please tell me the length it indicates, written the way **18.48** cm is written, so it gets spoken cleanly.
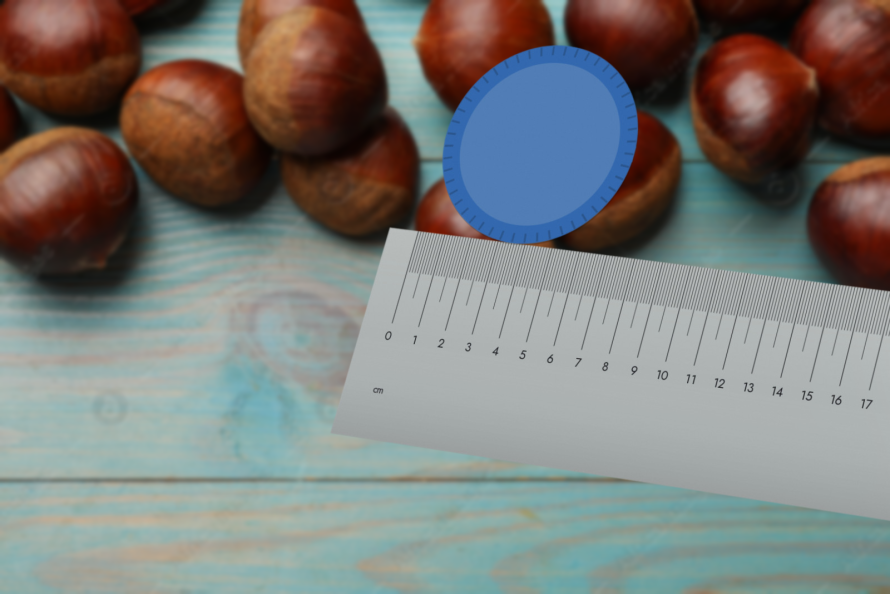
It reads **7** cm
